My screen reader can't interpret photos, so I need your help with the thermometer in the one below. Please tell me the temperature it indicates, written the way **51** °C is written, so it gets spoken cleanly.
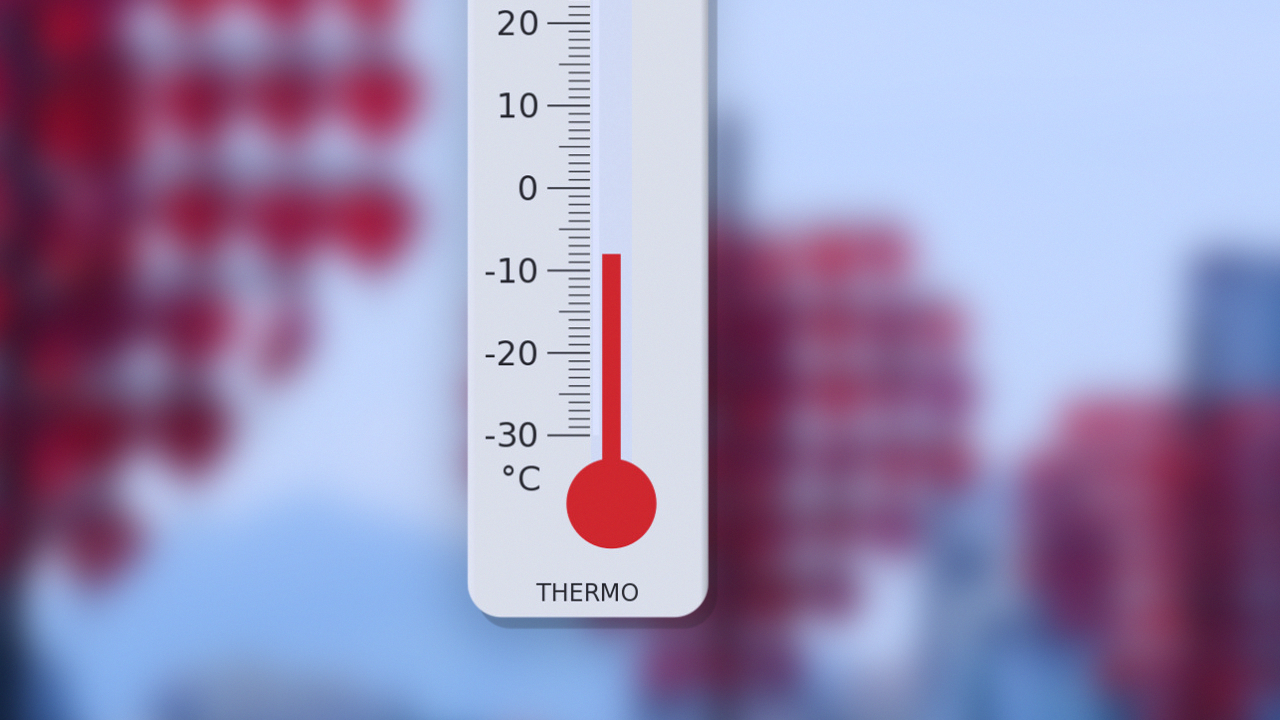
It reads **-8** °C
